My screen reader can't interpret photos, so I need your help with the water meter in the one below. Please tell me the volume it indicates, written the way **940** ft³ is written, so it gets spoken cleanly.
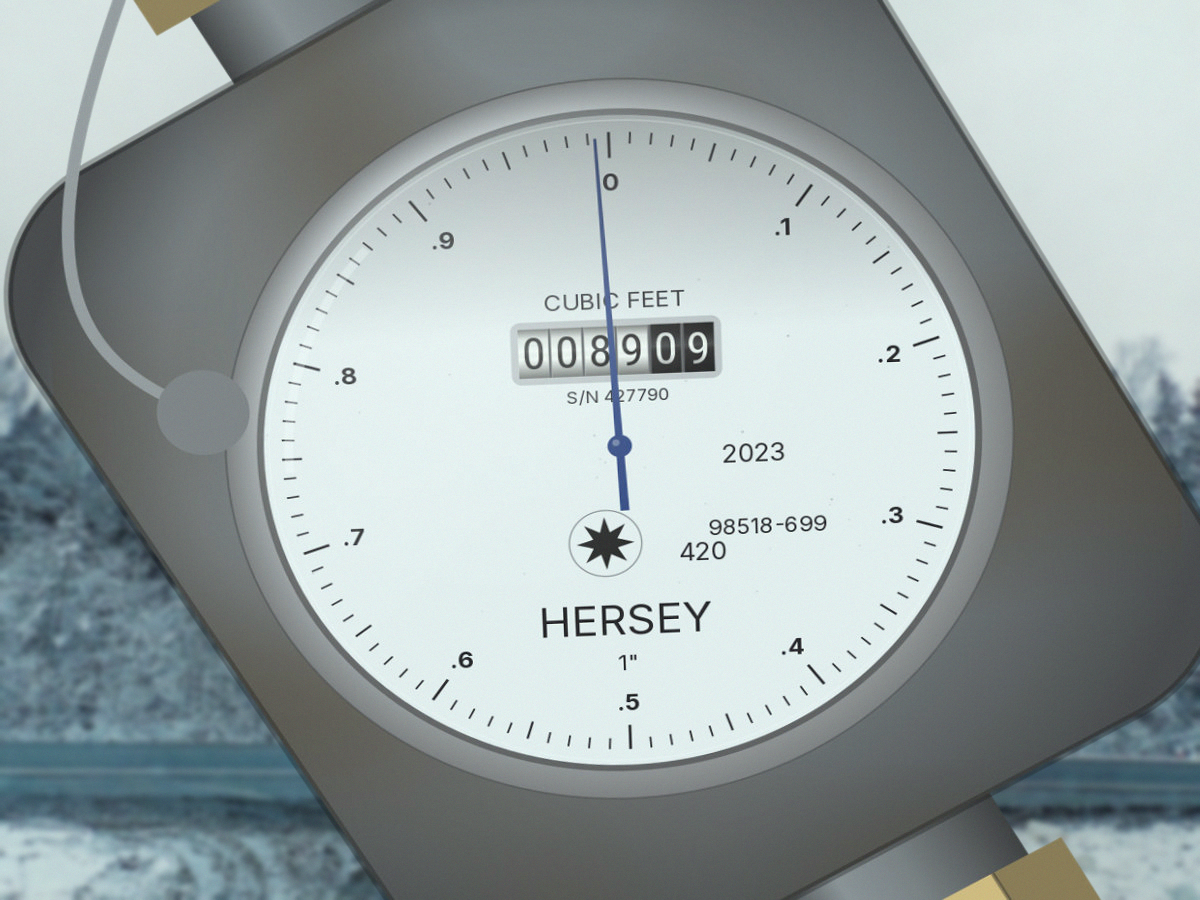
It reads **8908.99** ft³
